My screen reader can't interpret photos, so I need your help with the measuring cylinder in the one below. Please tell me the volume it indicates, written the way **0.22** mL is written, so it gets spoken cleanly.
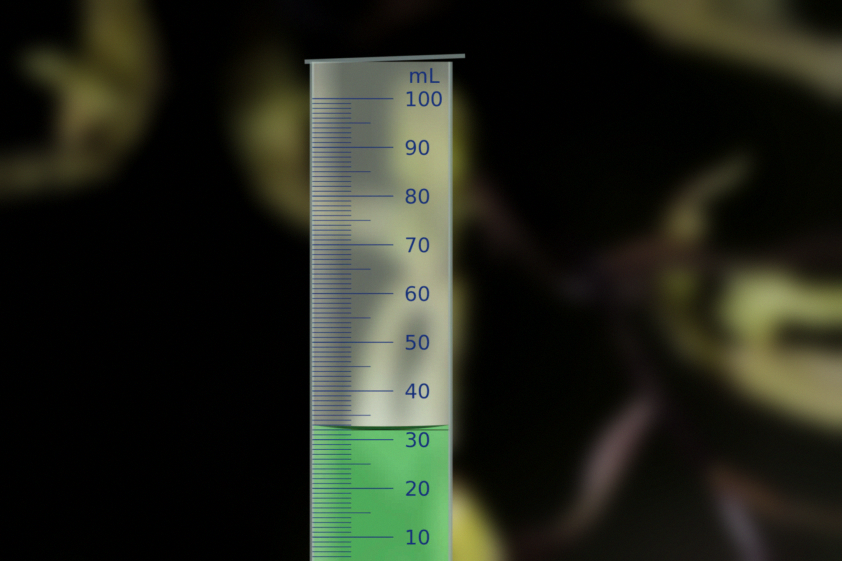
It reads **32** mL
